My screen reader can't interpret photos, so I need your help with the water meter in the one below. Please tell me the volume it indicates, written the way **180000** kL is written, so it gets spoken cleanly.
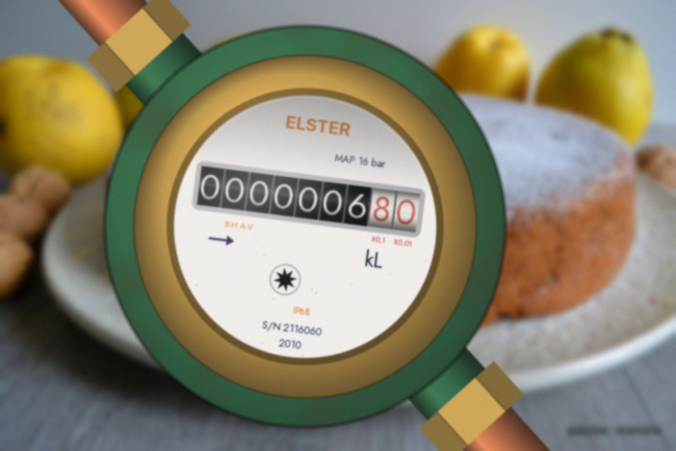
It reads **6.80** kL
